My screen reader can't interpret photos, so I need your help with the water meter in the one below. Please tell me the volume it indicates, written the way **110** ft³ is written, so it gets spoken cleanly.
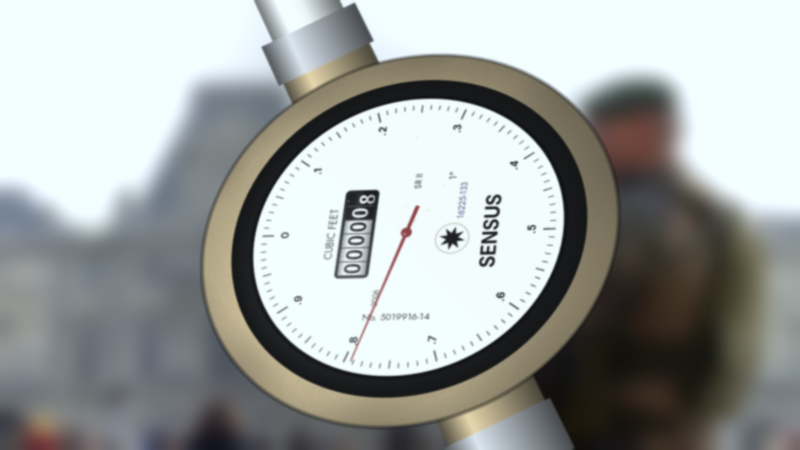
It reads **7.79** ft³
